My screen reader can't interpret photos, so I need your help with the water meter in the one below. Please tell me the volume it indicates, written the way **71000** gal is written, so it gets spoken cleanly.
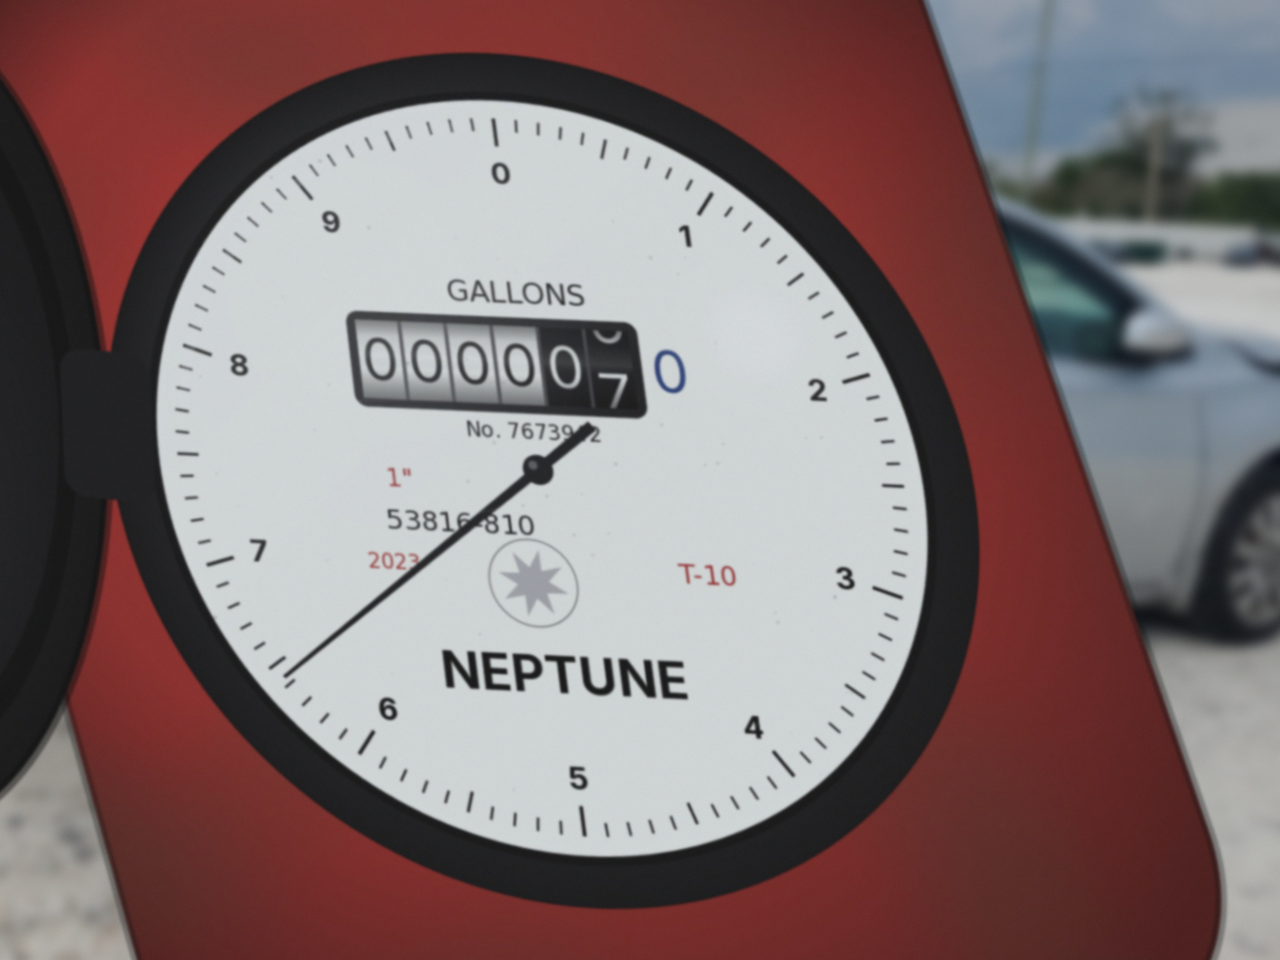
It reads **66.4** gal
